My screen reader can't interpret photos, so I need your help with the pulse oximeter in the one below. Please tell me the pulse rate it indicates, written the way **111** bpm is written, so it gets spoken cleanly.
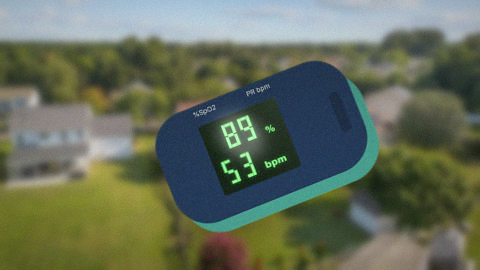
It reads **53** bpm
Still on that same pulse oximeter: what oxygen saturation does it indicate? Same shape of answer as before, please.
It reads **89** %
